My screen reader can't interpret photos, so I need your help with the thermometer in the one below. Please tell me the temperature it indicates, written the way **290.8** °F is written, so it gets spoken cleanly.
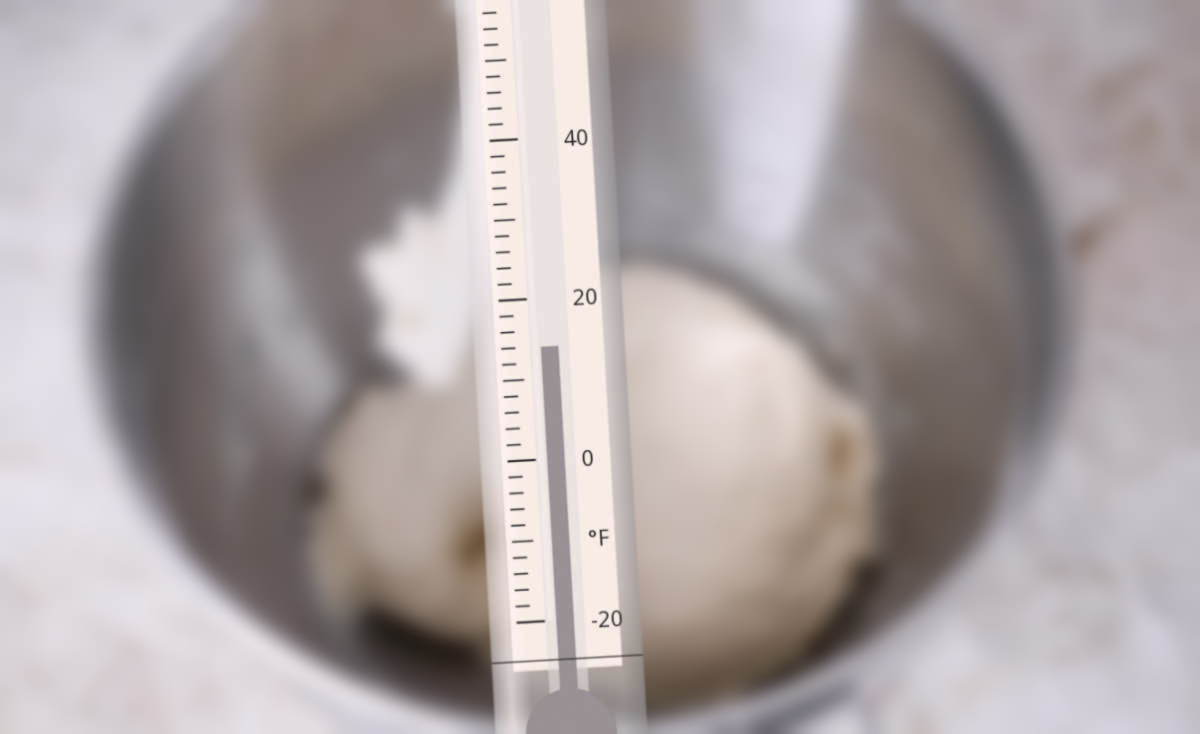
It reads **14** °F
